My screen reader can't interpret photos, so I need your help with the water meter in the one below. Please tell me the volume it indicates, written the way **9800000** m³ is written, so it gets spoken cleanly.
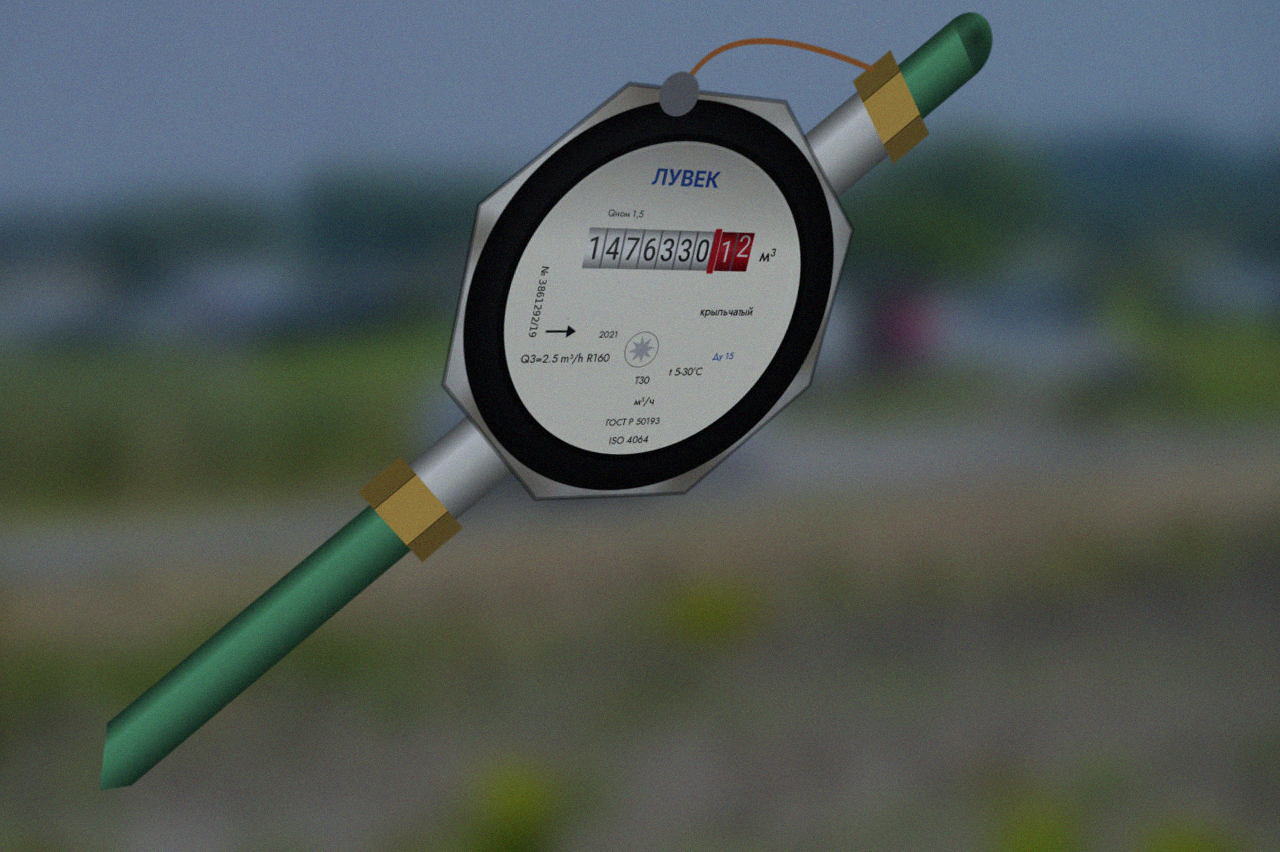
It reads **1476330.12** m³
